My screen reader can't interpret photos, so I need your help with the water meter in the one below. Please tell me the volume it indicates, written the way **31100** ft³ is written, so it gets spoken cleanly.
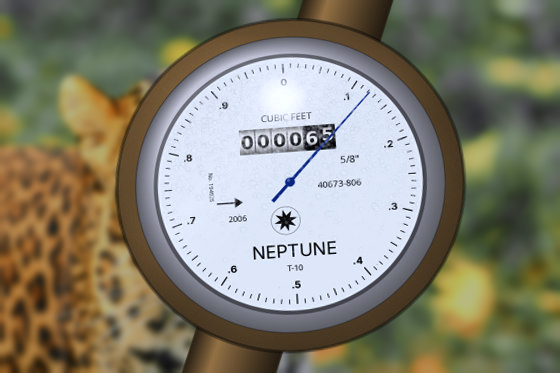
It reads **65.12** ft³
